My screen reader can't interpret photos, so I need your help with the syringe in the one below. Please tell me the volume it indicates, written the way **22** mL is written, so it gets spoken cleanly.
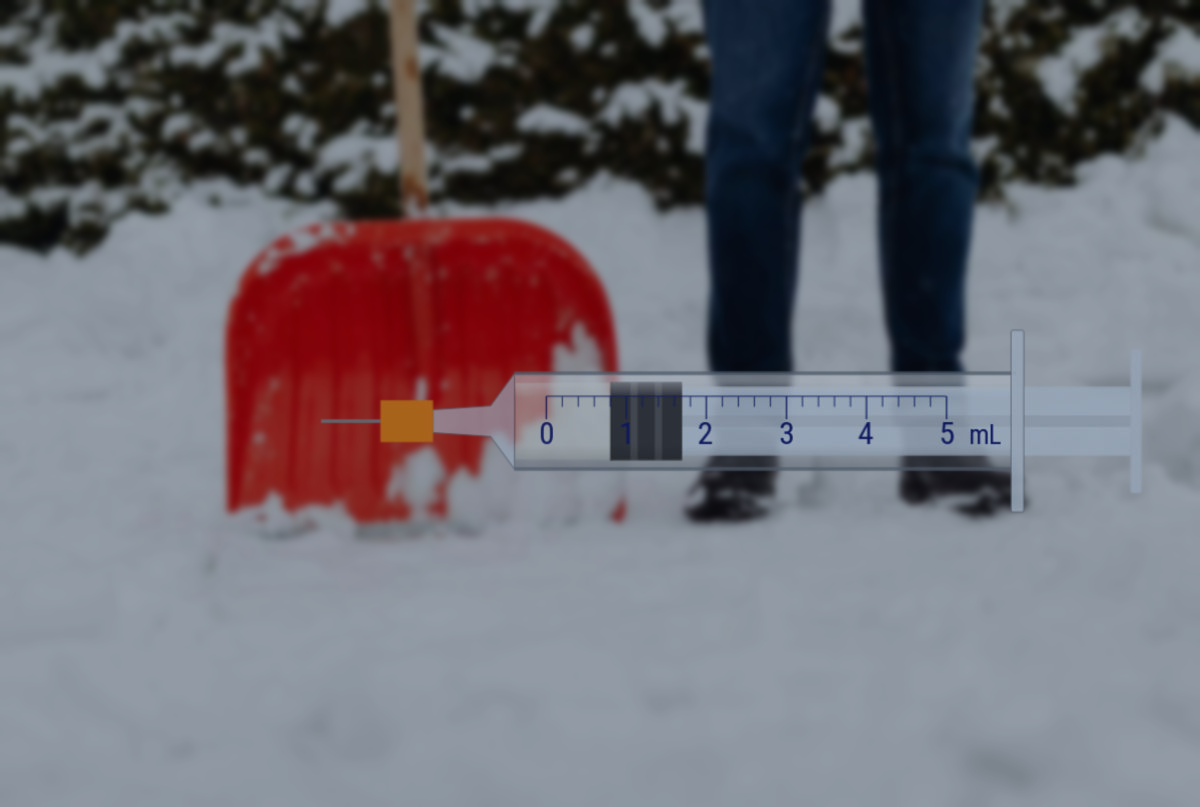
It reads **0.8** mL
